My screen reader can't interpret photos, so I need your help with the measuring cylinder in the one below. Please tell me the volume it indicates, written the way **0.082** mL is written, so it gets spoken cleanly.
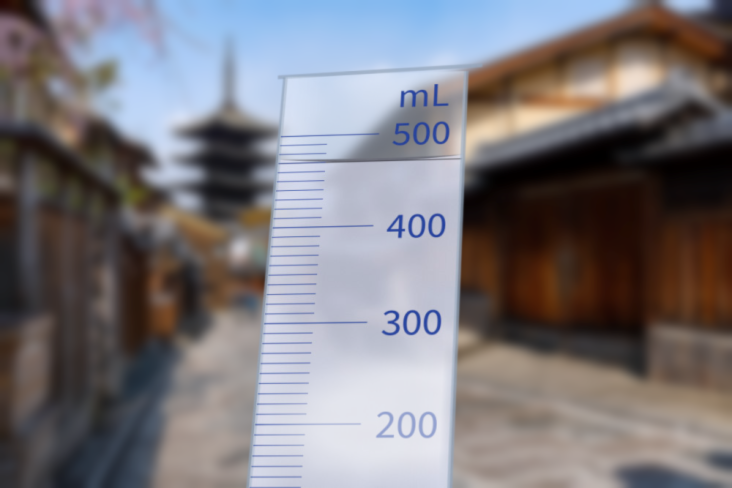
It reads **470** mL
